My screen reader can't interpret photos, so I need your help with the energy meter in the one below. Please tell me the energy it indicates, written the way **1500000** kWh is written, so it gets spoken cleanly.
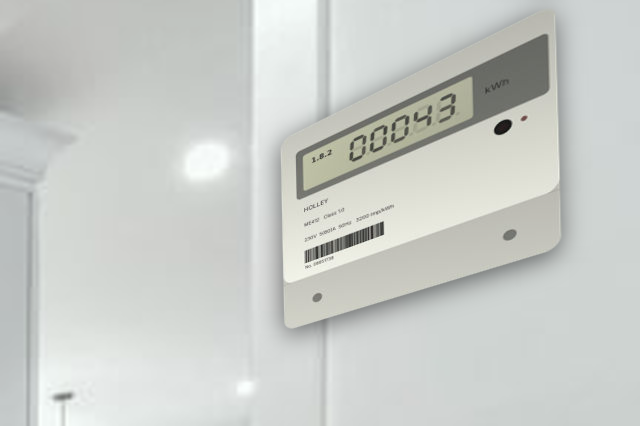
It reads **43** kWh
